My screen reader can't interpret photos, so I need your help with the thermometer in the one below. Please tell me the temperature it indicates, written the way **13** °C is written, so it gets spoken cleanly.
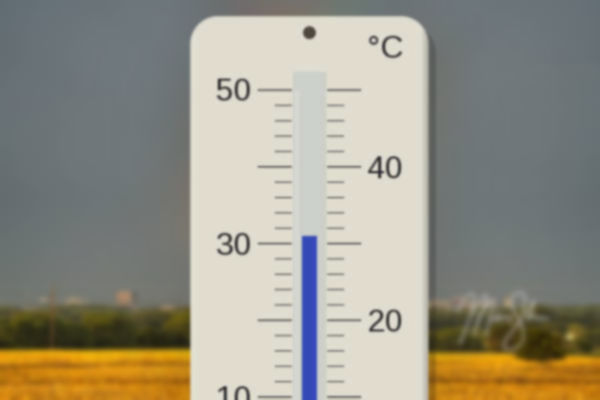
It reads **31** °C
